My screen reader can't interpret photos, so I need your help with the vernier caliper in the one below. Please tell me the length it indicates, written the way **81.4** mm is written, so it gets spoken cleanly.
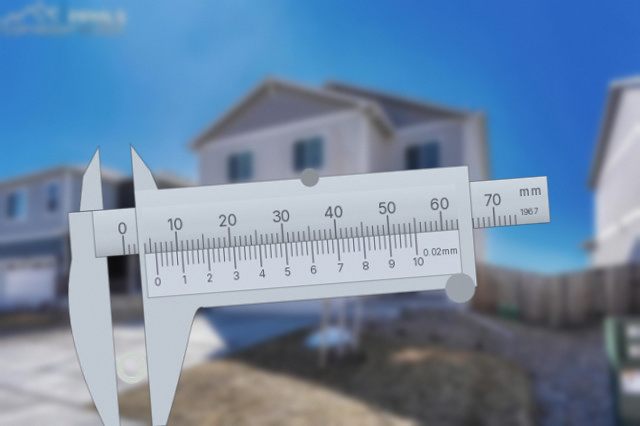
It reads **6.0** mm
